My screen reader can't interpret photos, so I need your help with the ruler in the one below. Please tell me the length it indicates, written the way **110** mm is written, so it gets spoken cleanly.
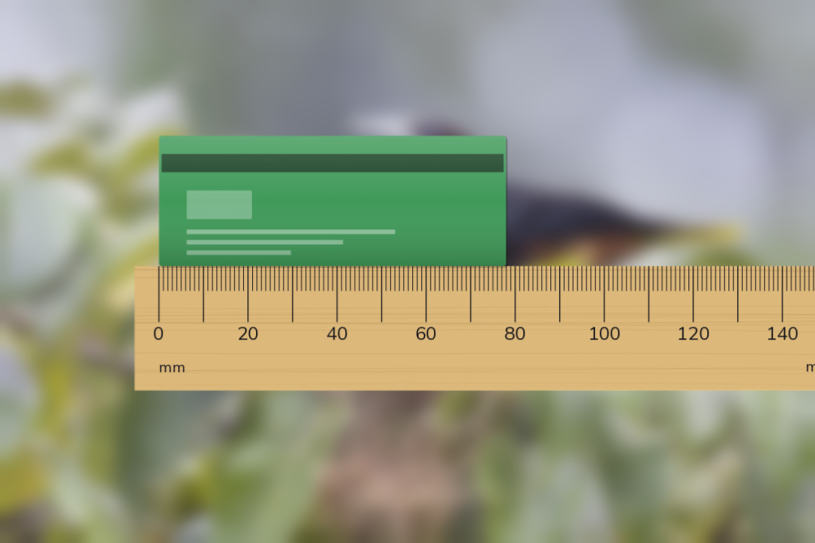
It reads **78** mm
